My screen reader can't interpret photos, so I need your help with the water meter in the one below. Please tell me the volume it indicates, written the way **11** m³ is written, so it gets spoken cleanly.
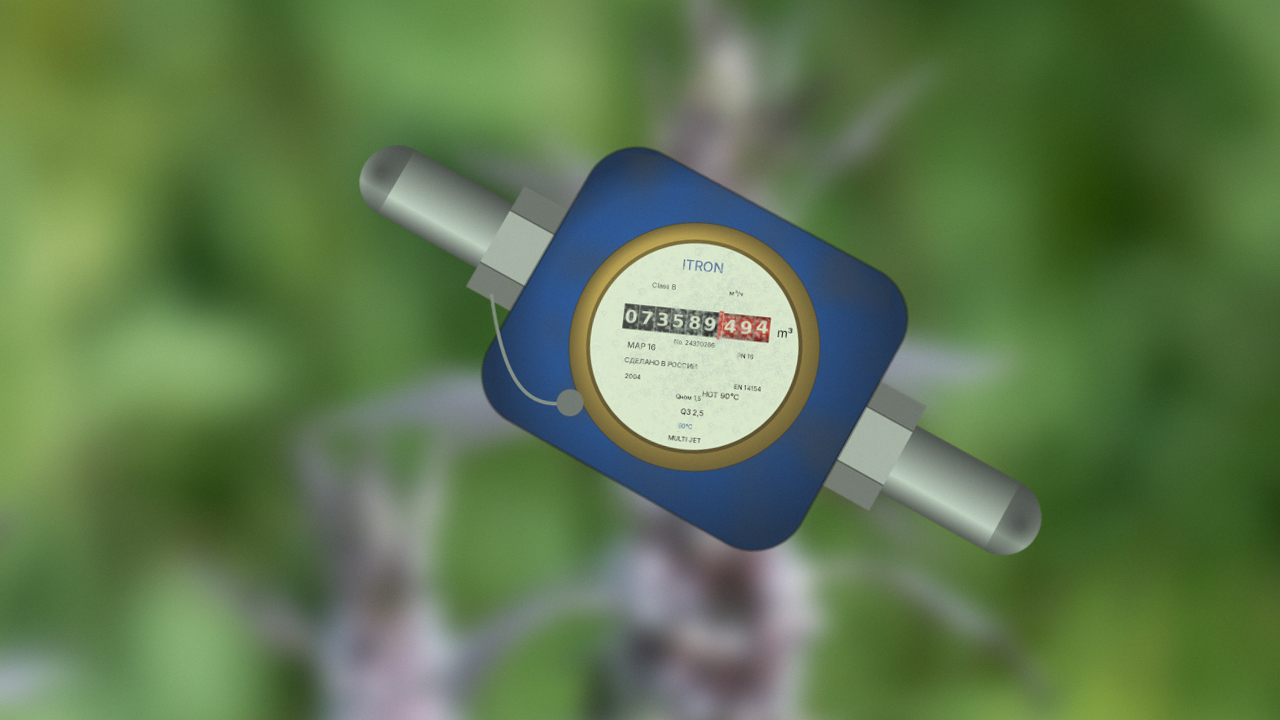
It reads **73589.494** m³
